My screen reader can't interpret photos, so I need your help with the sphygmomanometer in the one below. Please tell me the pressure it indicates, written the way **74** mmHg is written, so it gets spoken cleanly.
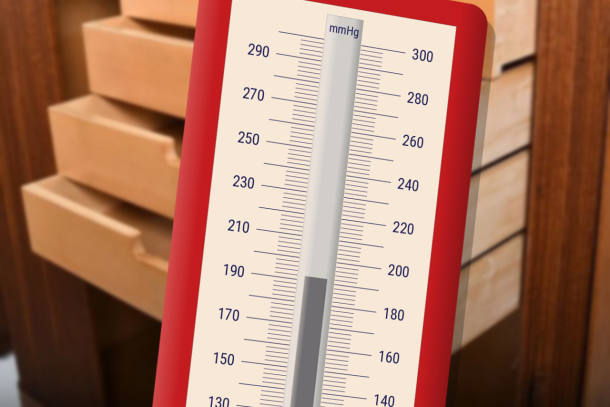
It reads **192** mmHg
